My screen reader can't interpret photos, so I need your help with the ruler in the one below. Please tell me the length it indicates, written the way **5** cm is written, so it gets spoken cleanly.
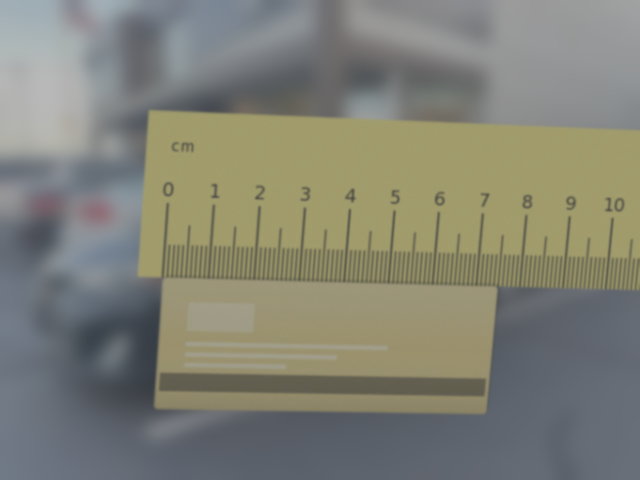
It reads **7.5** cm
